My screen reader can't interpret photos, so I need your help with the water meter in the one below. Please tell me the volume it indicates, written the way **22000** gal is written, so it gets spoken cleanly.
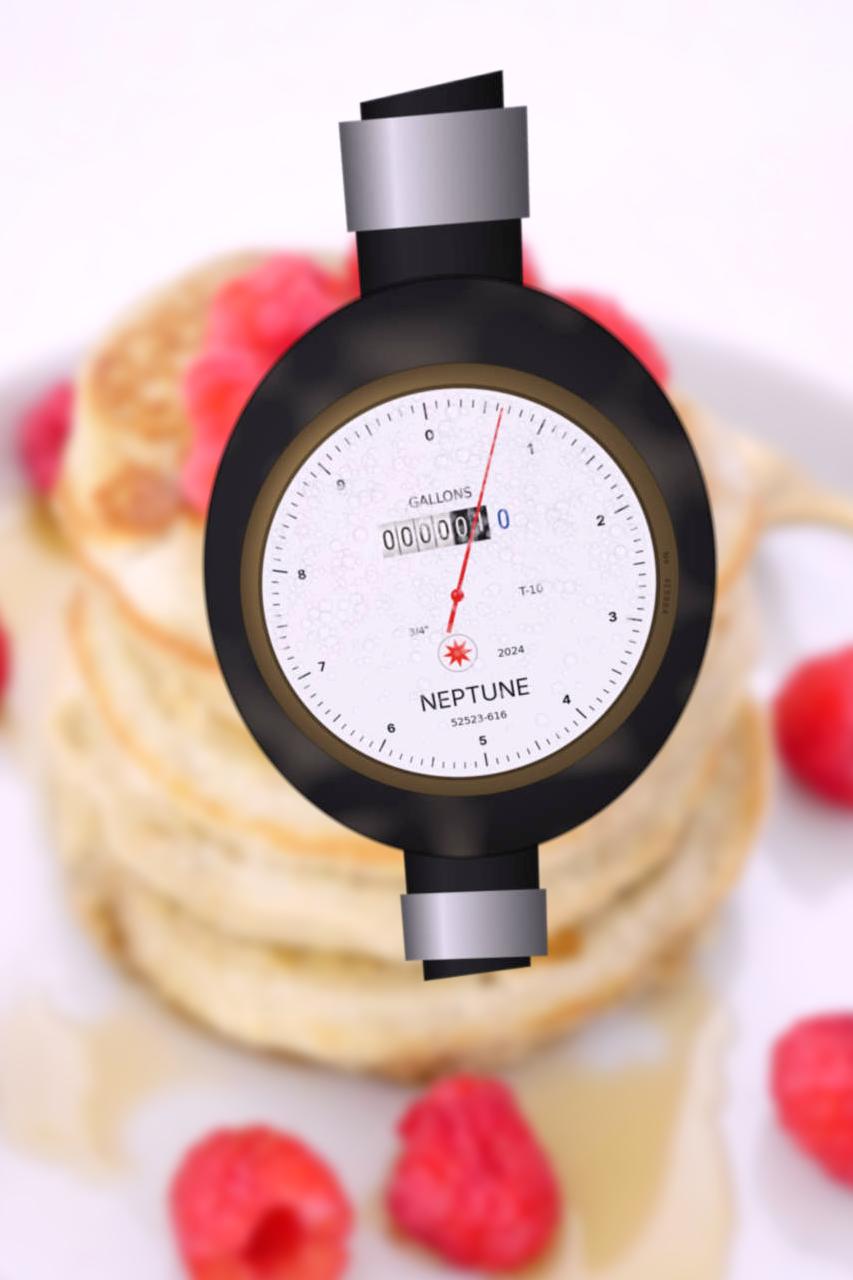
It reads **10.6** gal
